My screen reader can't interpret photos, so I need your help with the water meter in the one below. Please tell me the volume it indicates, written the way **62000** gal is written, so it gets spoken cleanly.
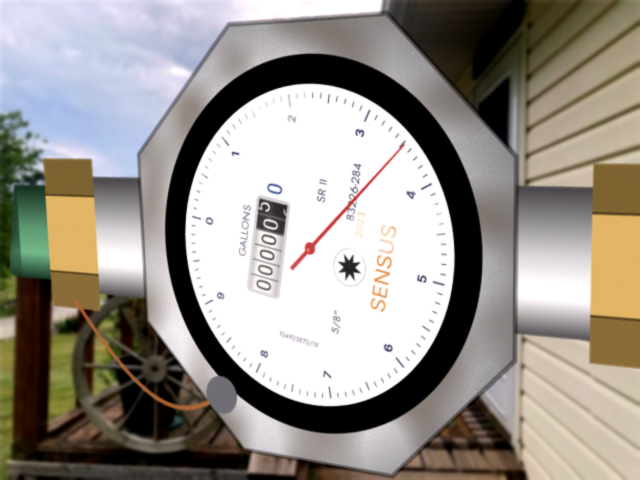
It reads **53.5** gal
